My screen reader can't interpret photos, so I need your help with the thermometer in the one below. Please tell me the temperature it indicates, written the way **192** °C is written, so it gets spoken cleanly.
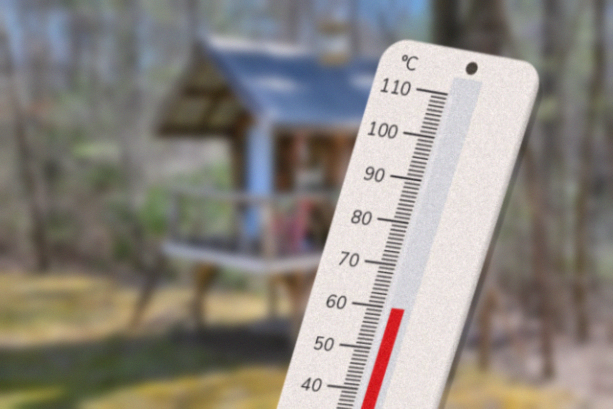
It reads **60** °C
